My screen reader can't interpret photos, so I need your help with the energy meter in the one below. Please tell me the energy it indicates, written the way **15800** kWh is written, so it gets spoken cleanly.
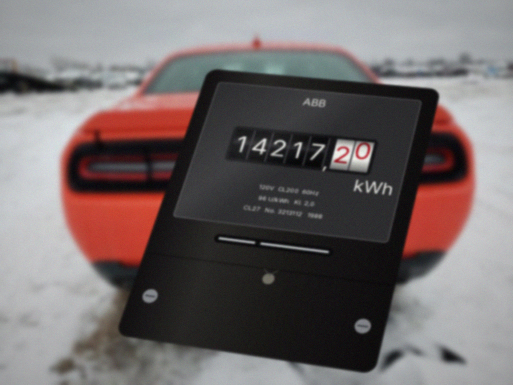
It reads **14217.20** kWh
